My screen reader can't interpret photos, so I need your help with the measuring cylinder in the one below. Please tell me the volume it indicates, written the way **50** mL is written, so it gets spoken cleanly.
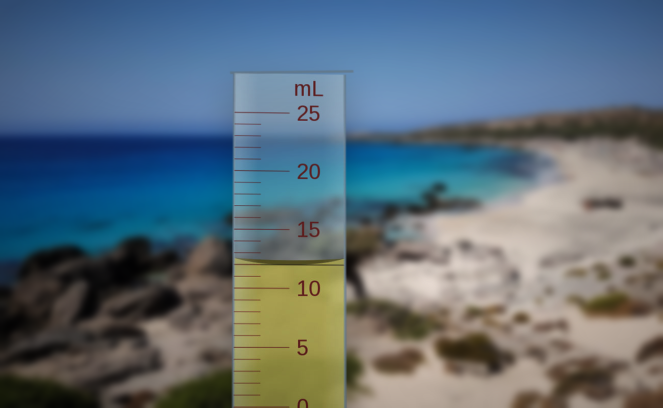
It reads **12** mL
